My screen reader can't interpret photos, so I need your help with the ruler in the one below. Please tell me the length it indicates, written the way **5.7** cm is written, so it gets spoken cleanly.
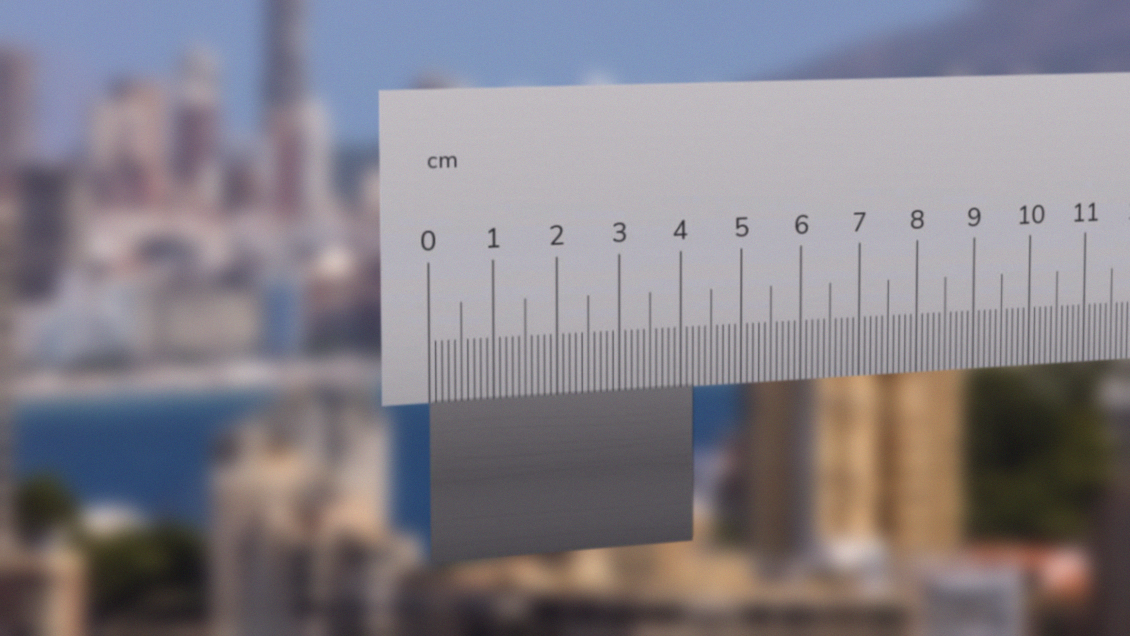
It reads **4.2** cm
